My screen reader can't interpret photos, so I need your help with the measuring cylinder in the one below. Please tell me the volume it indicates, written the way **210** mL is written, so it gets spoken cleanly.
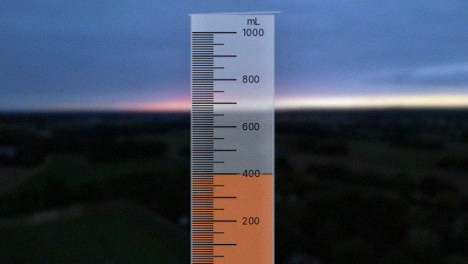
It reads **400** mL
